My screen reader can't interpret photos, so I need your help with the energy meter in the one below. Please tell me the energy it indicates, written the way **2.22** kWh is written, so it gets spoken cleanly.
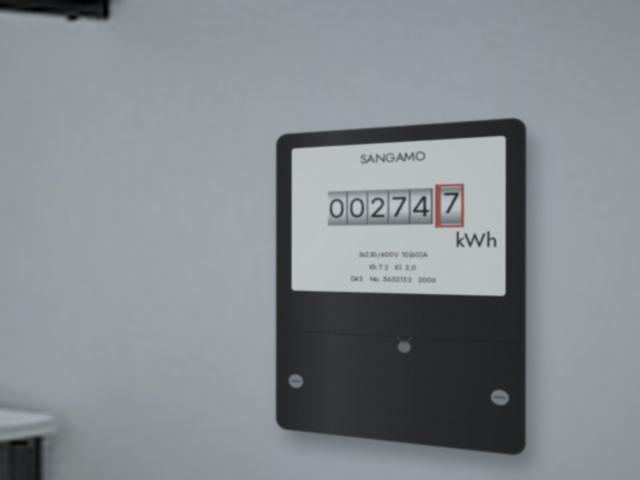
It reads **274.7** kWh
